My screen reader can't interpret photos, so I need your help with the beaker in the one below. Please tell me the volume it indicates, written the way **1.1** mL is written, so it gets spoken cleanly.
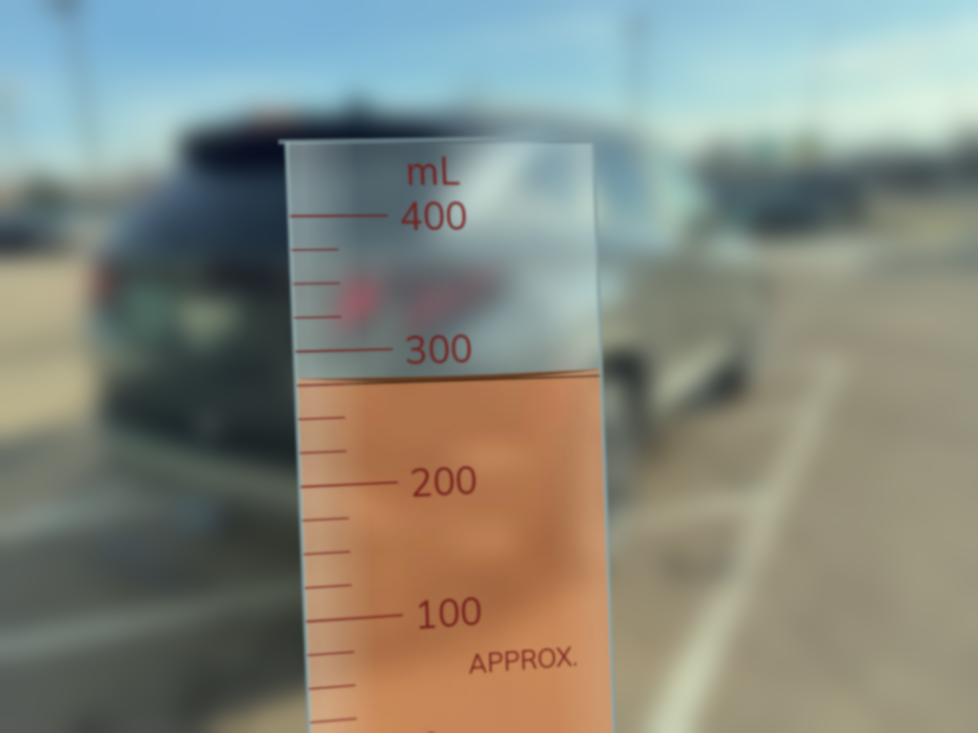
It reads **275** mL
